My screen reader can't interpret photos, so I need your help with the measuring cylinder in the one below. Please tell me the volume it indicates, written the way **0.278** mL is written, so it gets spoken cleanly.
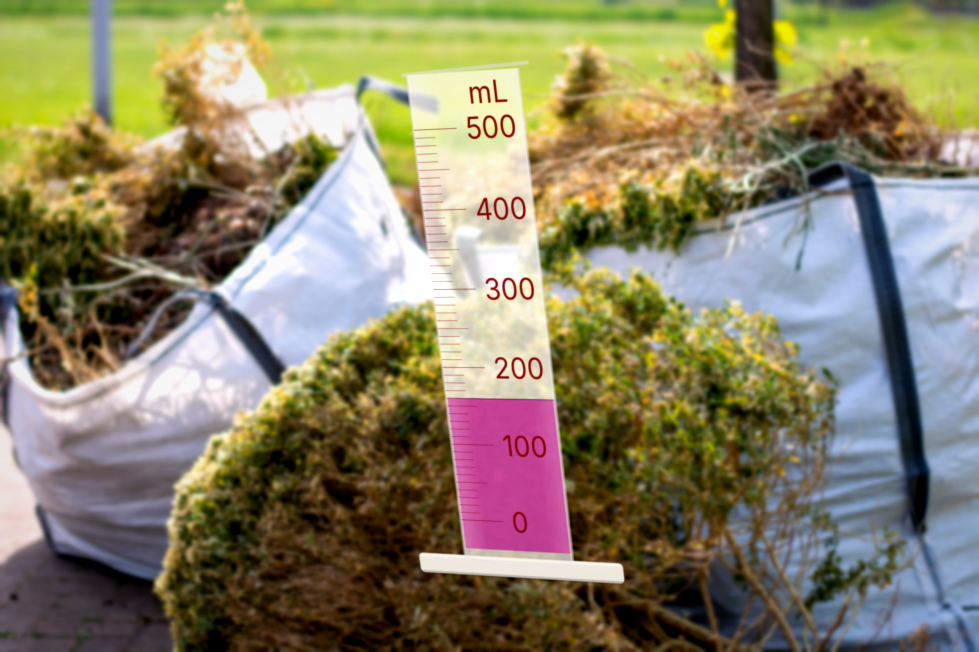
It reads **160** mL
